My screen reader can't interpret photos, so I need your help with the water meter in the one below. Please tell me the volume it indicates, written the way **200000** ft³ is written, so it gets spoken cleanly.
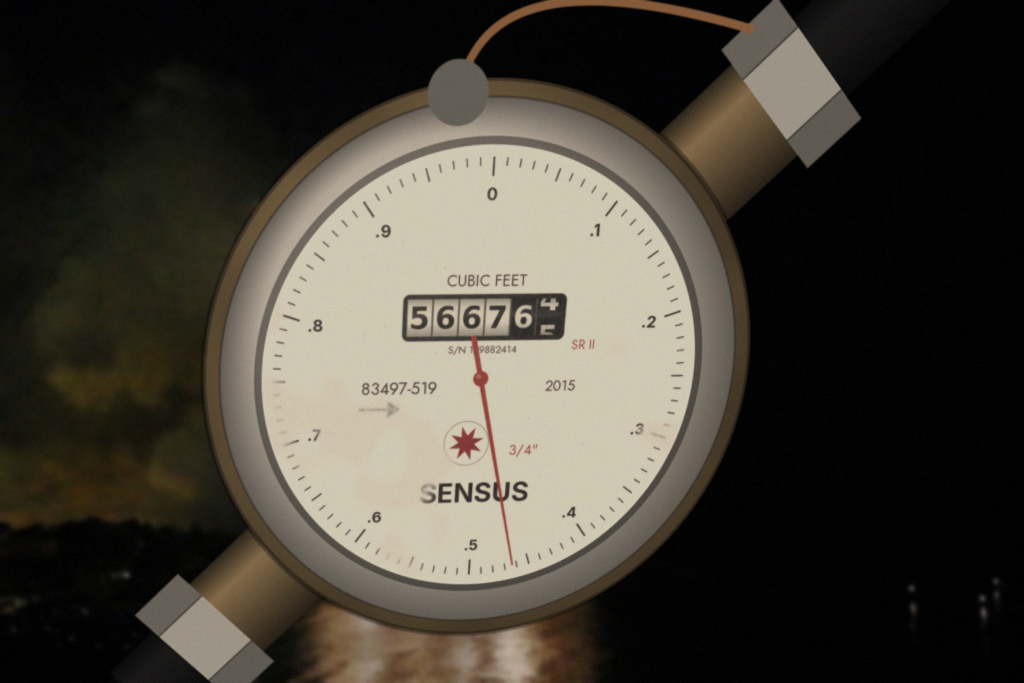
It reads **566764.46** ft³
